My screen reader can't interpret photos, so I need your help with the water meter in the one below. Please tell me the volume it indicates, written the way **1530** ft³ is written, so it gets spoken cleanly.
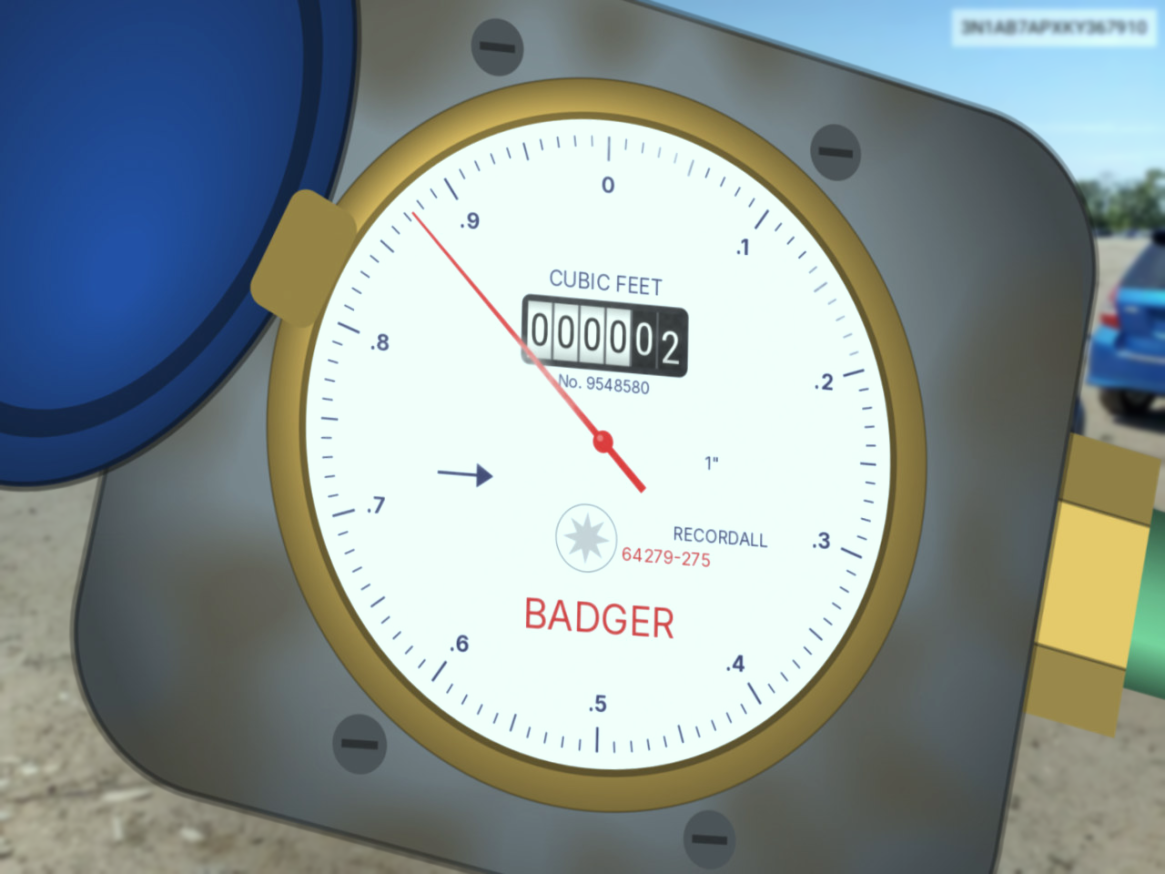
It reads **1.87** ft³
